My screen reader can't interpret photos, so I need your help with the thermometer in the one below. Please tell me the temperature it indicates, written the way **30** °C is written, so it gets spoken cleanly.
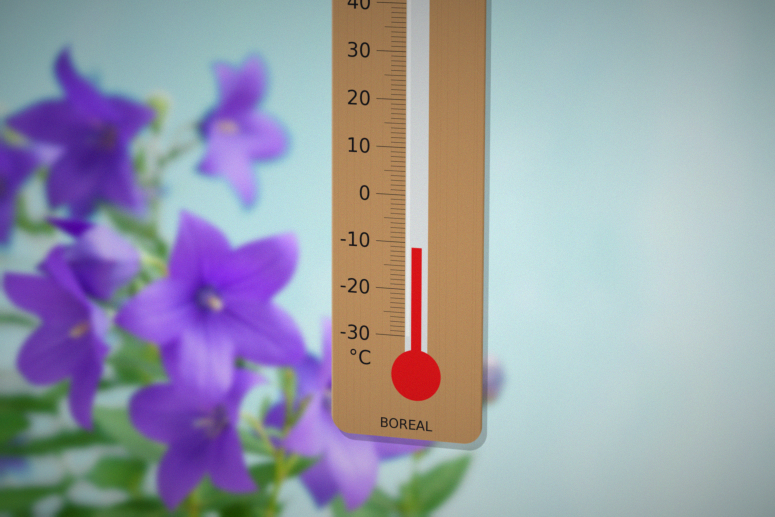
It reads **-11** °C
